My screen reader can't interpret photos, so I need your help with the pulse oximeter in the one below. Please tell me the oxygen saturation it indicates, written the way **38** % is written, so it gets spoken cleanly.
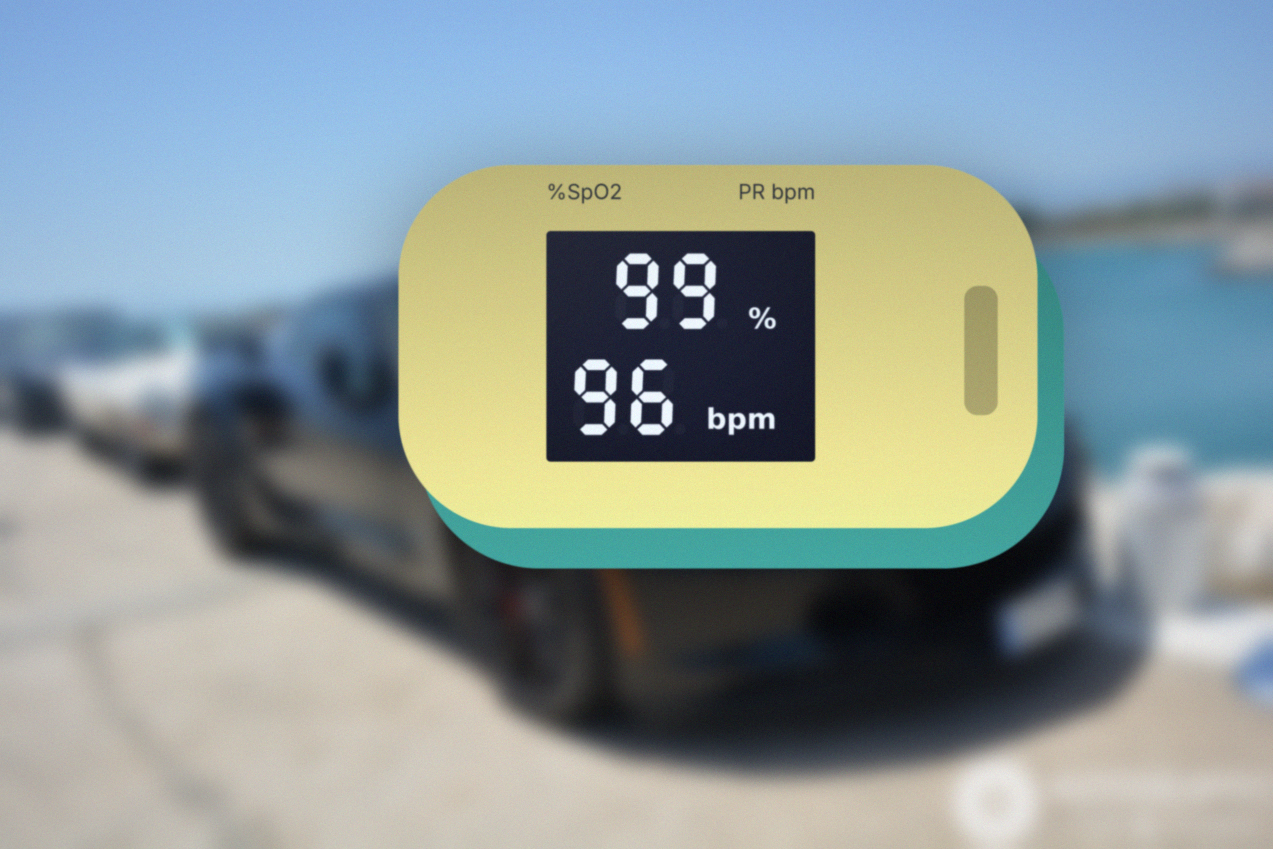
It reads **99** %
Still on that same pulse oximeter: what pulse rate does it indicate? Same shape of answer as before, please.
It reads **96** bpm
